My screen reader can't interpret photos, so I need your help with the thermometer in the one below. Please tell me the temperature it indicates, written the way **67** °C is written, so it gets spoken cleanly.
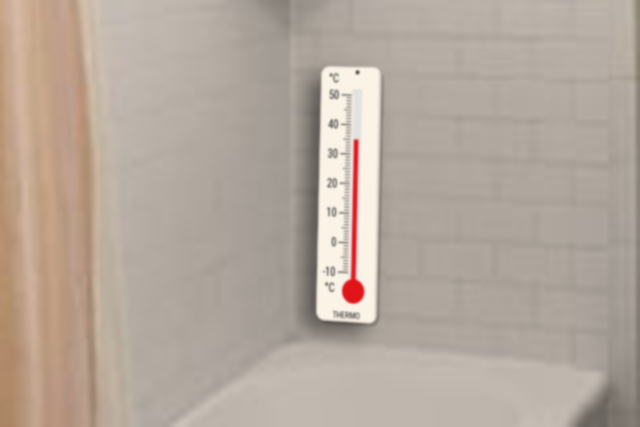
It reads **35** °C
